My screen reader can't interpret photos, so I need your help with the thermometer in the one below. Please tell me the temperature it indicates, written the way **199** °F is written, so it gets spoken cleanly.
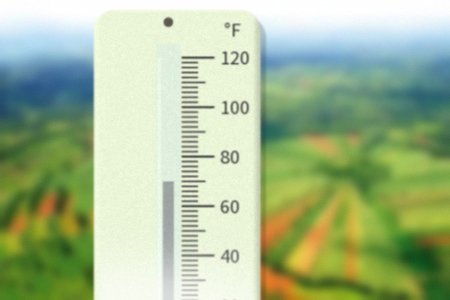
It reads **70** °F
